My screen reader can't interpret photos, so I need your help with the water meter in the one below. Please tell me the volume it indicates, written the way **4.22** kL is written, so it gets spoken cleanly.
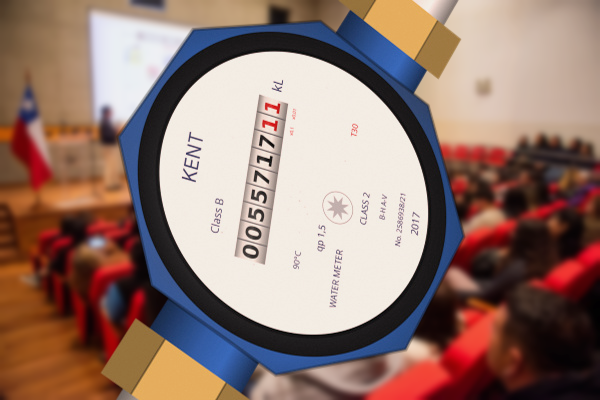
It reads **55717.11** kL
